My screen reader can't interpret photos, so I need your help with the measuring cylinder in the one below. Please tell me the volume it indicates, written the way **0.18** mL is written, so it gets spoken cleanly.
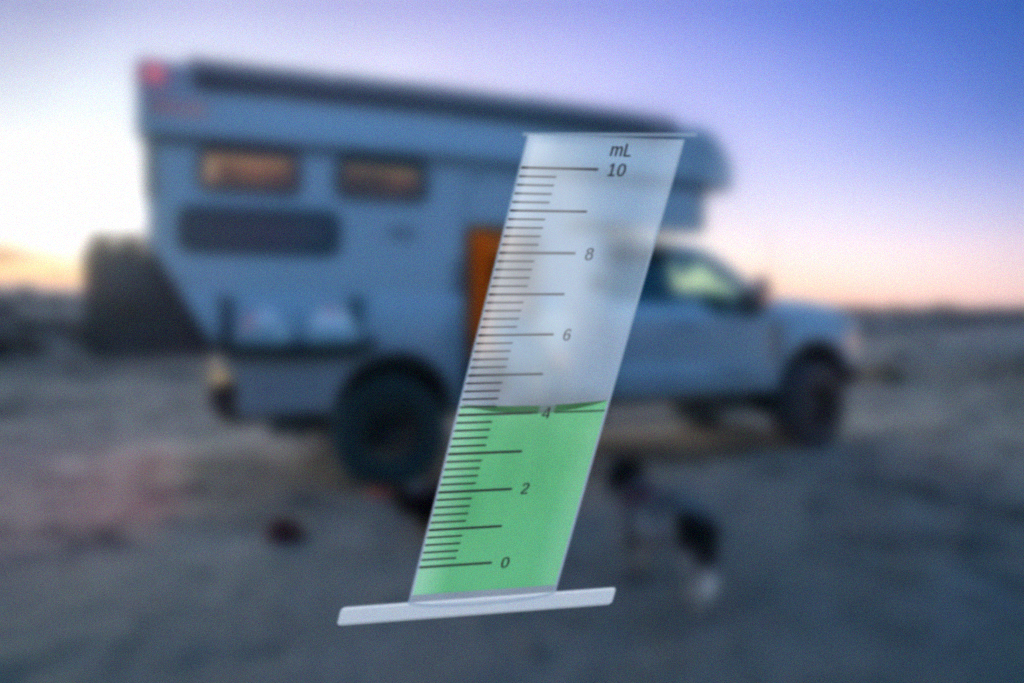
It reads **4** mL
